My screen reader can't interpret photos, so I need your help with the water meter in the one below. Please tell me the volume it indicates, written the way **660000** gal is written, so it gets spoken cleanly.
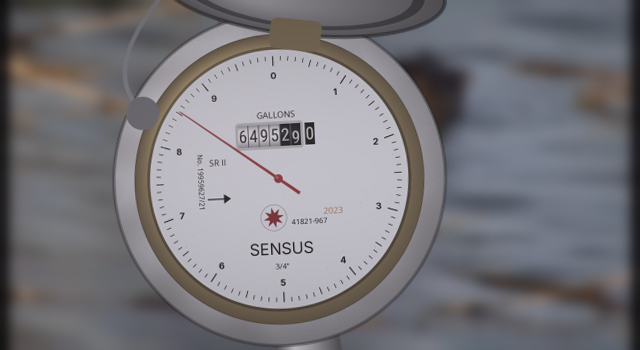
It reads **6495288.5** gal
